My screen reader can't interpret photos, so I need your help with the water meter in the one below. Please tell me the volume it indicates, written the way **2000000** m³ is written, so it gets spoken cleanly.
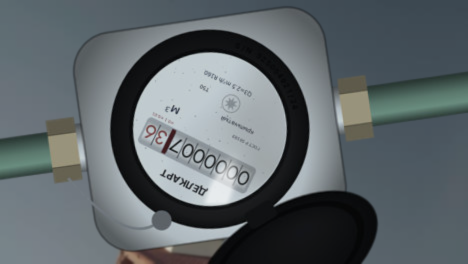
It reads **7.36** m³
